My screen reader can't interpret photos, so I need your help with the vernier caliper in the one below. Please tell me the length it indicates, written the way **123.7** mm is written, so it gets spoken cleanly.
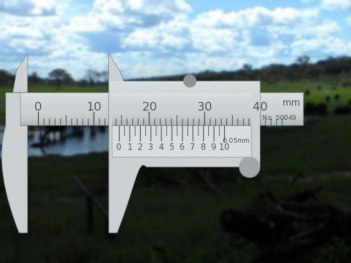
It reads **14.6** mm
